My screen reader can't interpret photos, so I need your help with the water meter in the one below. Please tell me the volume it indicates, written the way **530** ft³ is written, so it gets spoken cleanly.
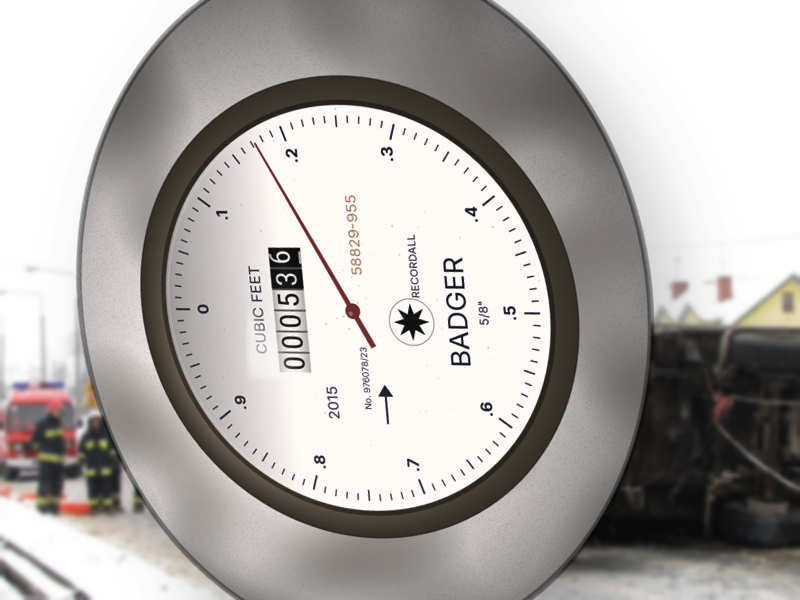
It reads **536.17** ft³
